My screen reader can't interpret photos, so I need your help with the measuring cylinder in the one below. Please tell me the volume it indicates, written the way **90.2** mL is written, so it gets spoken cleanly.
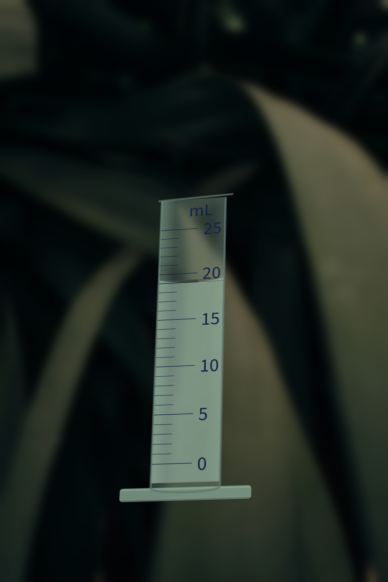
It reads **19** mL
